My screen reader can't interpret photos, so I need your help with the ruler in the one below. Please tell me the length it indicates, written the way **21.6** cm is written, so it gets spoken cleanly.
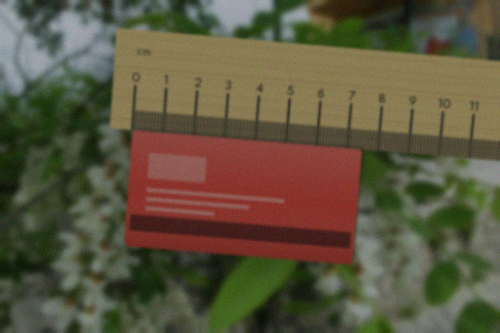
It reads **7.5** cm
